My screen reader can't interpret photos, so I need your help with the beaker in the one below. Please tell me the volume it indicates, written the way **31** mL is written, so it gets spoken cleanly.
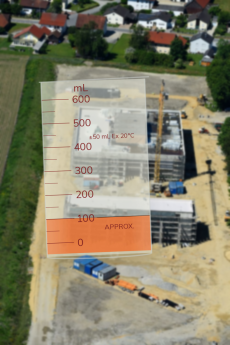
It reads **100** mL
